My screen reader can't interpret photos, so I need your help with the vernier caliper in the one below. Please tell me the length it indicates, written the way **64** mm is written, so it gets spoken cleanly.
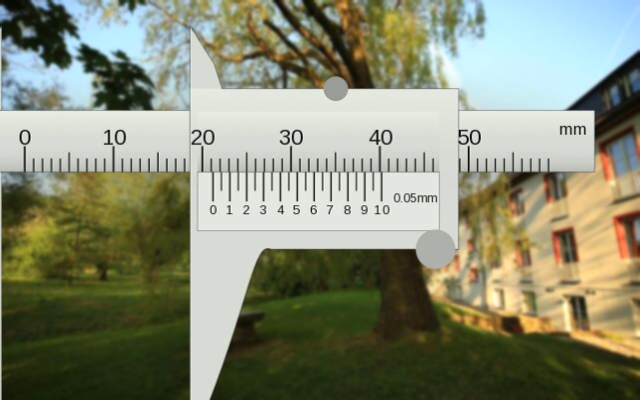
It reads **21.2** mm
